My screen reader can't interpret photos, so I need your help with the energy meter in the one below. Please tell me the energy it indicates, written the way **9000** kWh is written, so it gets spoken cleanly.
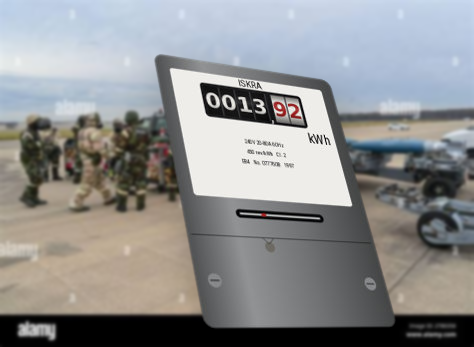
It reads **13.92** kWh
